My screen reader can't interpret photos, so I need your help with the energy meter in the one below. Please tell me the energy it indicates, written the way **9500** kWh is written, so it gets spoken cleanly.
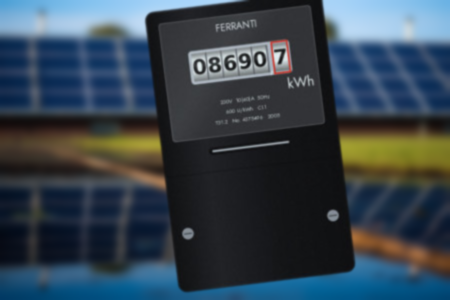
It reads **8690.7** kWh
